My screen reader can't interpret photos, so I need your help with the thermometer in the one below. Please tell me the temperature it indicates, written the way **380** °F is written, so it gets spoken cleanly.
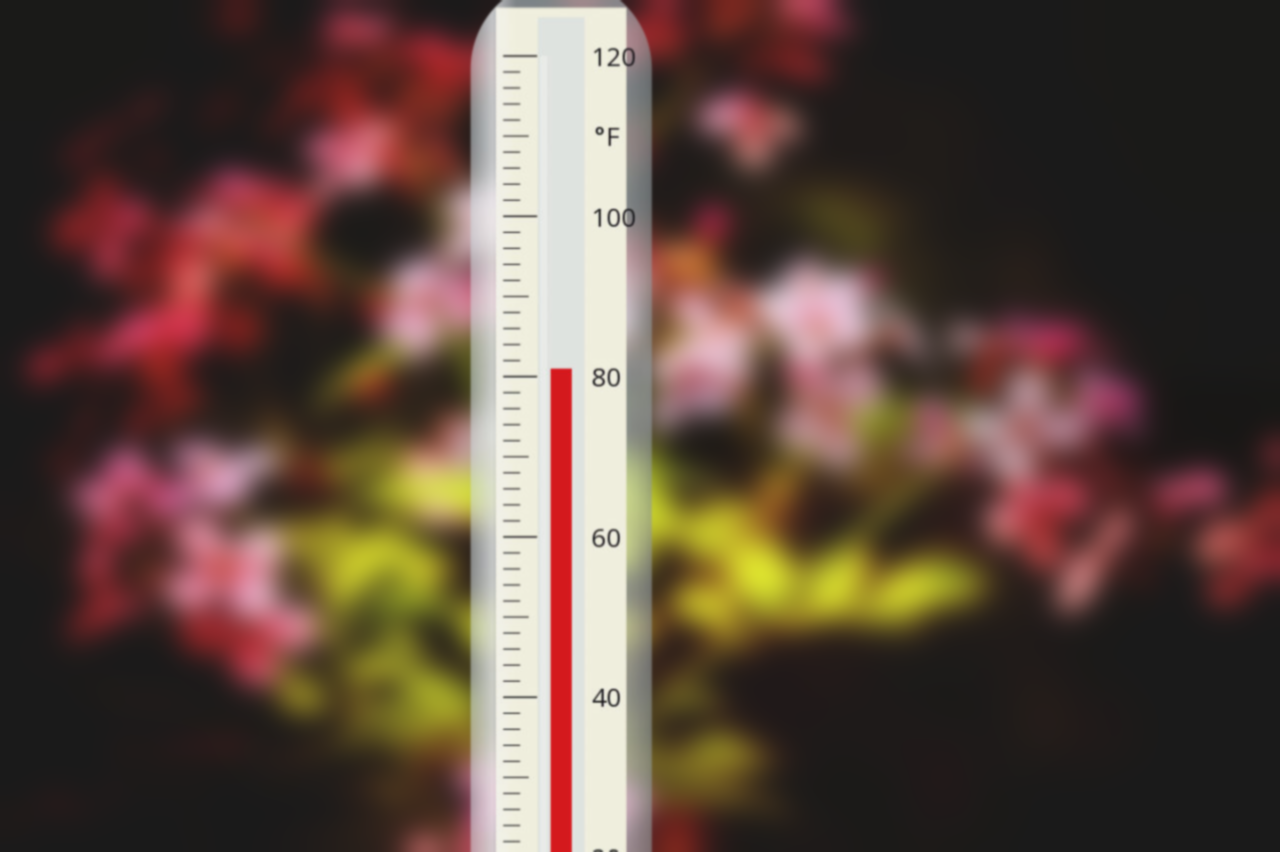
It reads **81** °F
